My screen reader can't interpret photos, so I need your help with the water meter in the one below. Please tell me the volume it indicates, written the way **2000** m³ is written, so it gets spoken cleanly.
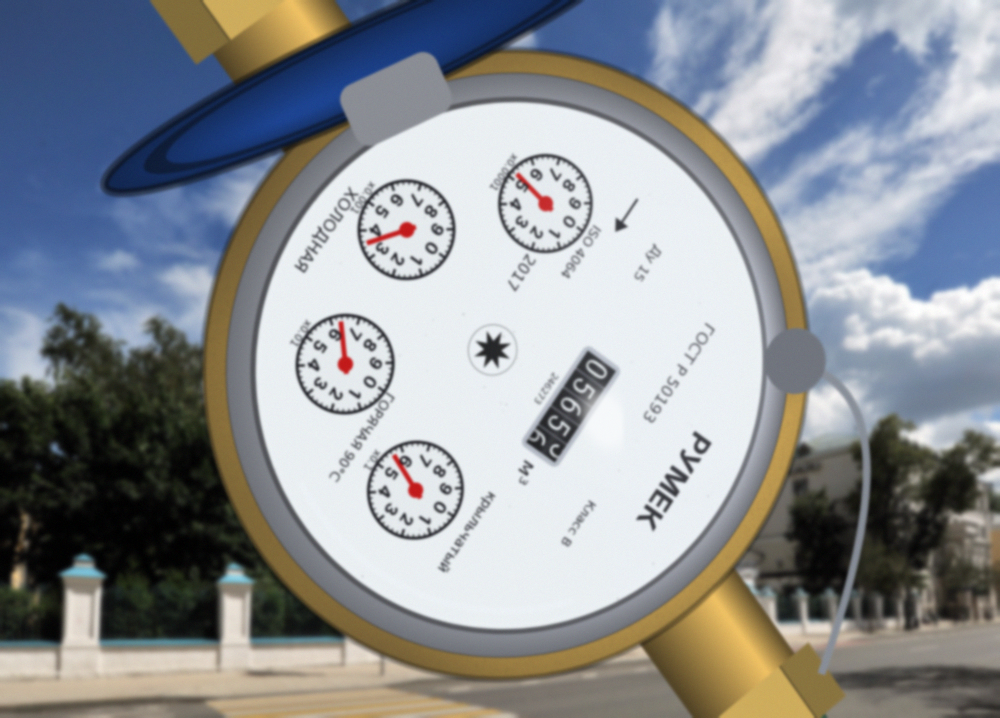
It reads **5655.5635** m³
